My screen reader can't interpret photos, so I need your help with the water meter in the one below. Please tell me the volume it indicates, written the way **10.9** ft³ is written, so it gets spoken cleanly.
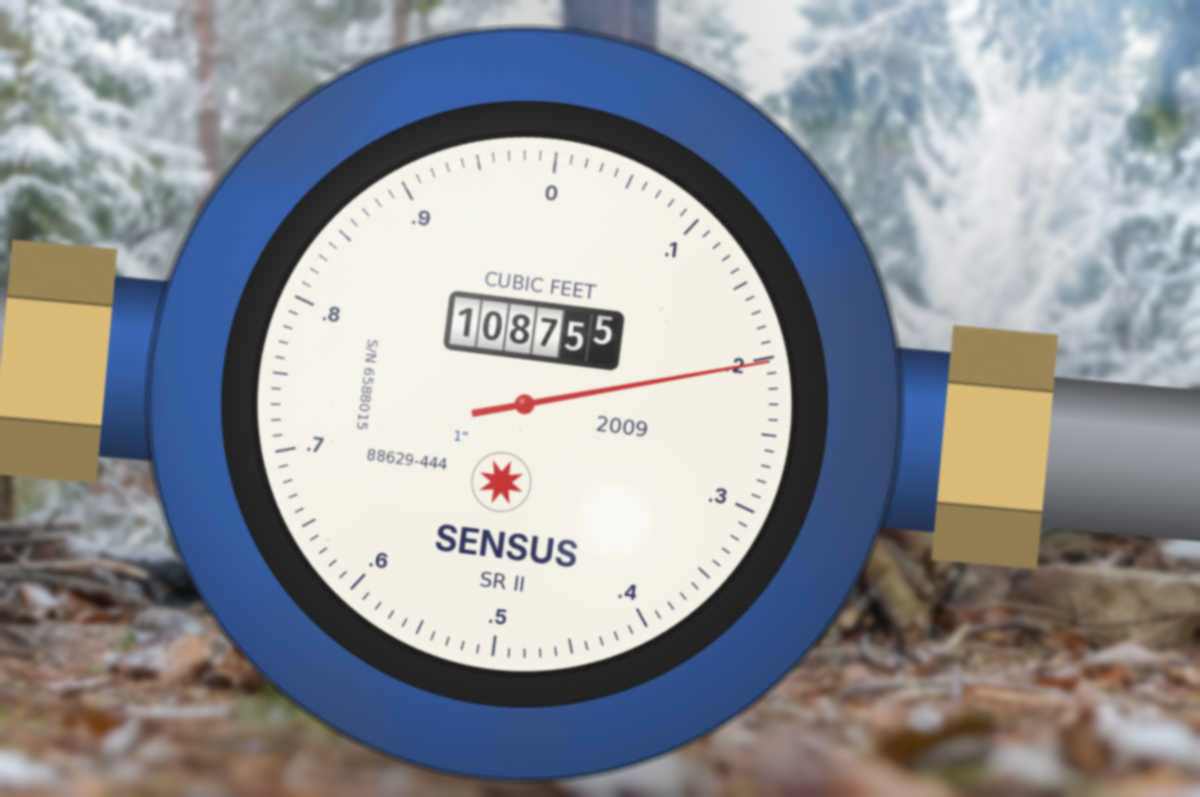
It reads **108755.20** ft³
